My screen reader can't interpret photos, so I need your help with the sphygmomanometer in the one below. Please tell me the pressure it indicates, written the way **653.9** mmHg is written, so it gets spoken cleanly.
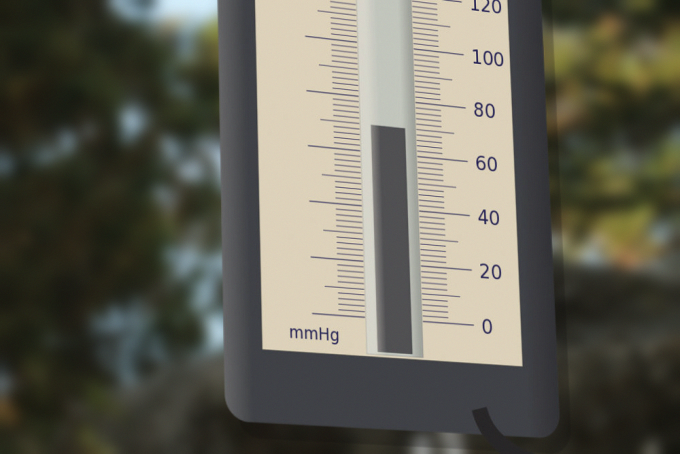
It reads **70** mmHg
